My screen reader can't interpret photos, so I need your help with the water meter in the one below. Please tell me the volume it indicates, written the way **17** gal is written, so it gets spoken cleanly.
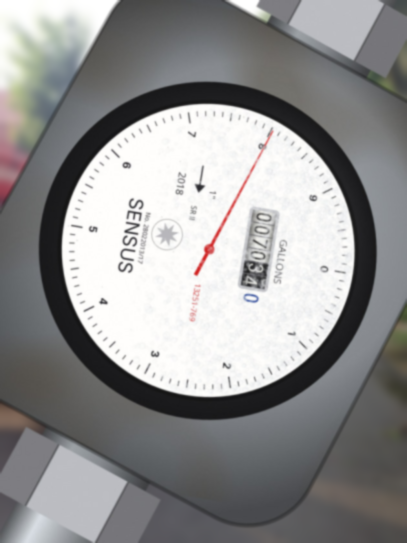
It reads **70338.0** gal
